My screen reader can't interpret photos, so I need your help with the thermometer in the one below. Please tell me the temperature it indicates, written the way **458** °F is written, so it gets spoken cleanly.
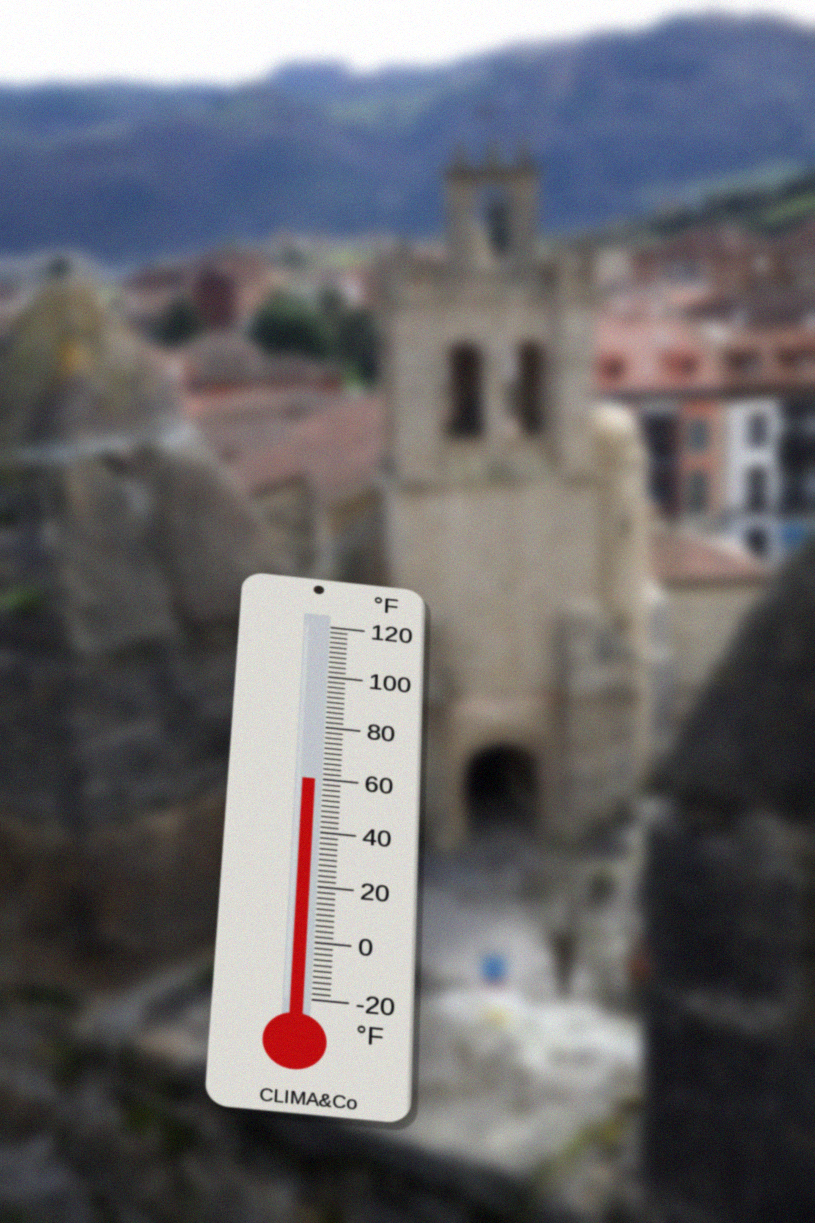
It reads **60** °F
